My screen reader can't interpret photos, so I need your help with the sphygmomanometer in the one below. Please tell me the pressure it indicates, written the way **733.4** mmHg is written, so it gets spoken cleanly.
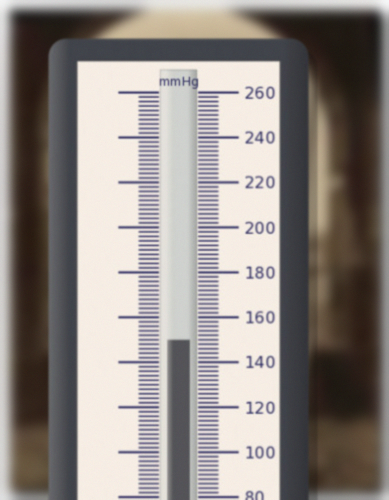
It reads **150** mmHg
